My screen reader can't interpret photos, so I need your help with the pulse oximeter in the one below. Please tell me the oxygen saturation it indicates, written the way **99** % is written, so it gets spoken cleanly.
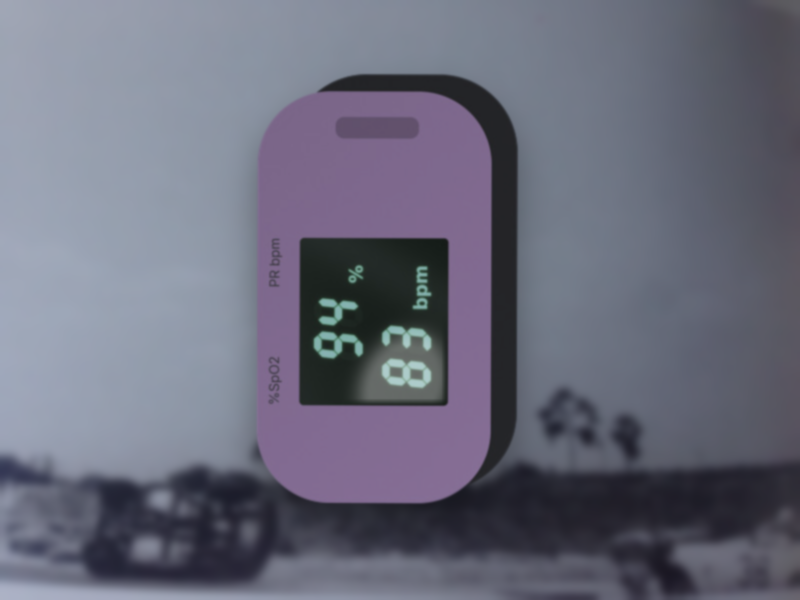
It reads **94** %
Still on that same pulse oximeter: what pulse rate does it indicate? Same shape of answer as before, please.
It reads **83** bpm
